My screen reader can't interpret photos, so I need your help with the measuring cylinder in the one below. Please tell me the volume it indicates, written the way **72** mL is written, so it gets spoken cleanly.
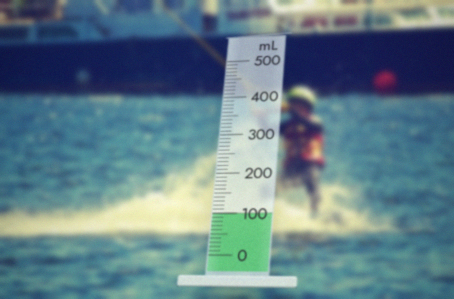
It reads **100** mL
